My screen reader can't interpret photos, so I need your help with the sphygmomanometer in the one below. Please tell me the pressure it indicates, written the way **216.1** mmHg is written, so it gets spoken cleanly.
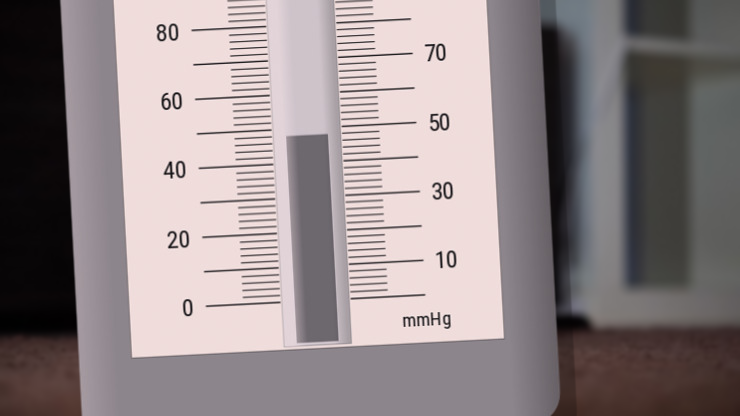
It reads **48** mmHg
